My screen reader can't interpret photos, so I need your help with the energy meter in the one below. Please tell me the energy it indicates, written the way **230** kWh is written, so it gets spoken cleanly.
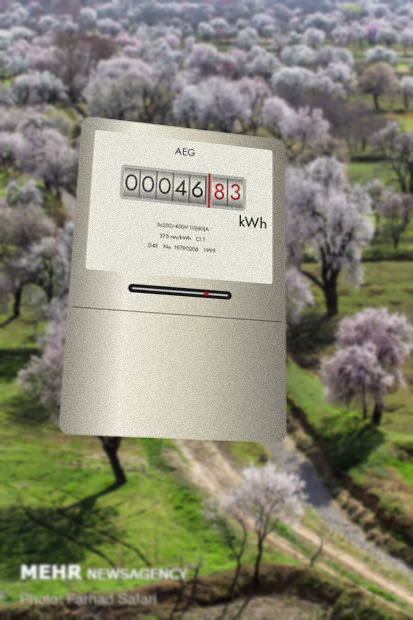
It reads **46.83** kWh
